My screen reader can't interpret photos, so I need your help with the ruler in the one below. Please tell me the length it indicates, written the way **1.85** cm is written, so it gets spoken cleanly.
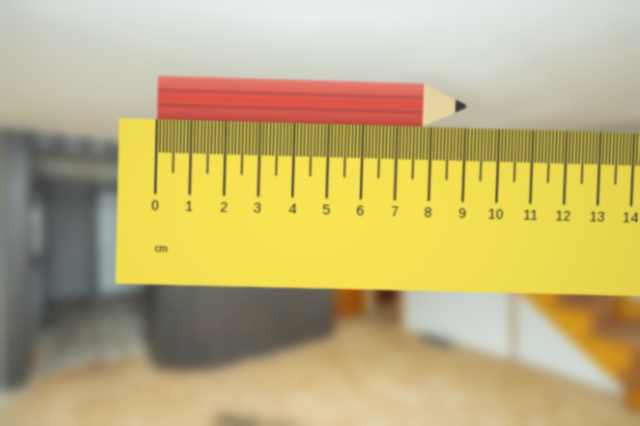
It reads **9** cm
